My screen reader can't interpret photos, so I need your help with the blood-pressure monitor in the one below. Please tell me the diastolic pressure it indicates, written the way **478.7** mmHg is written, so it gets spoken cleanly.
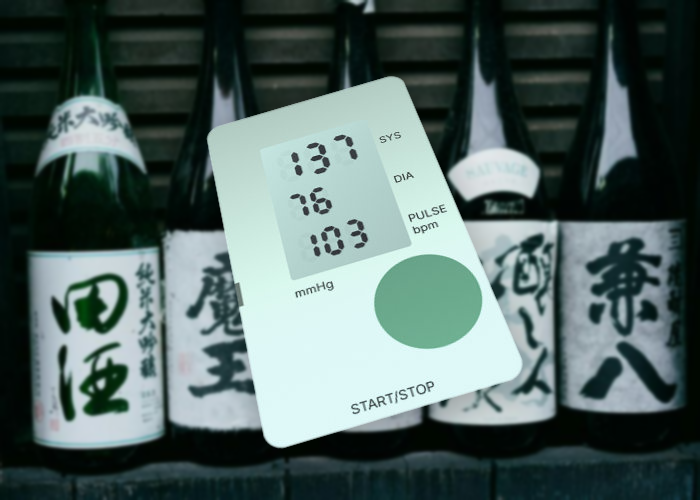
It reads **76** mmHg
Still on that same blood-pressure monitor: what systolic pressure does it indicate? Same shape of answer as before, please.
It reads **137** mmHg
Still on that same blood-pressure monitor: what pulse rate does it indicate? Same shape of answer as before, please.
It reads **103** bpm
